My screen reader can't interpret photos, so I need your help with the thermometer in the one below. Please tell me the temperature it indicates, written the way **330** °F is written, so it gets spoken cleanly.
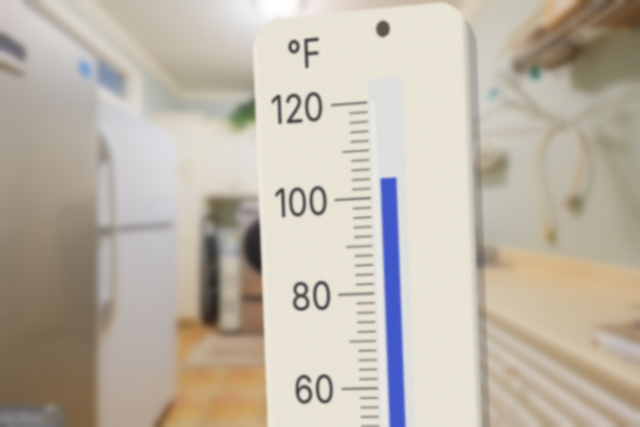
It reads **104** °F
